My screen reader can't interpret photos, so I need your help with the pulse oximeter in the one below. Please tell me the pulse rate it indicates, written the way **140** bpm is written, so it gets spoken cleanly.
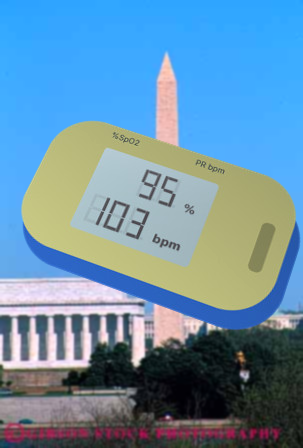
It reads **103** bpm
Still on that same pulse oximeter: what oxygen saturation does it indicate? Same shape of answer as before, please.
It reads **95** %
